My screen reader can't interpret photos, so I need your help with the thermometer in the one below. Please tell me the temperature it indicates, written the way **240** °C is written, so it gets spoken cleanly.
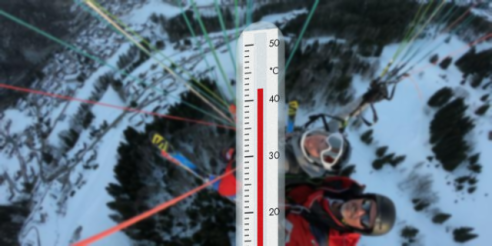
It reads **42** °C
